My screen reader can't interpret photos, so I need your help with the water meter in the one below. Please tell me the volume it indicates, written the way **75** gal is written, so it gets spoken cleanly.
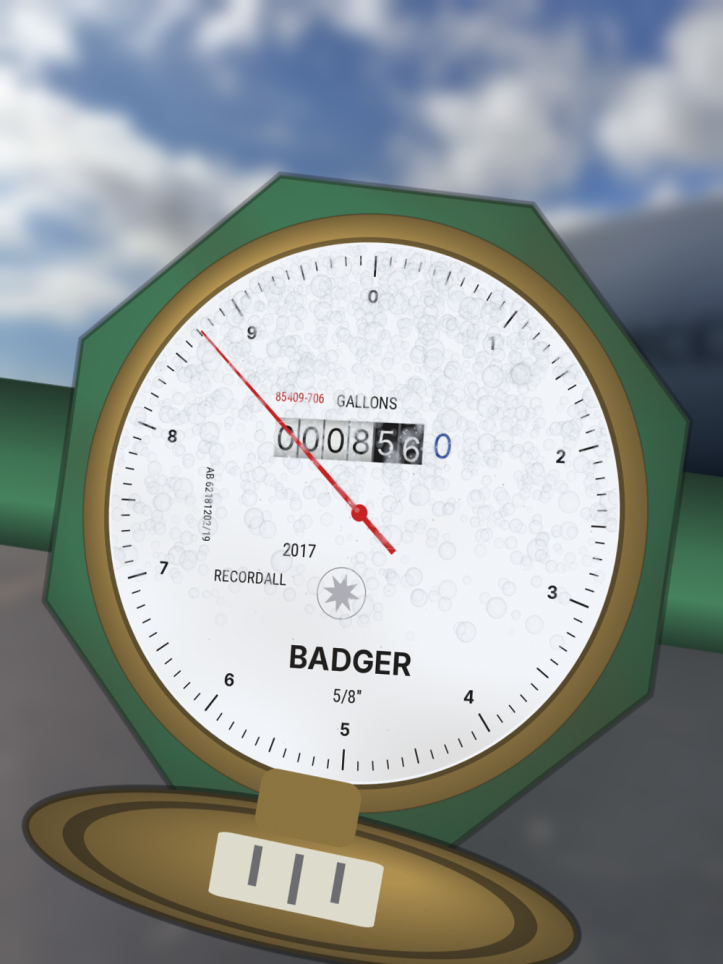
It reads **8558.7** gal
